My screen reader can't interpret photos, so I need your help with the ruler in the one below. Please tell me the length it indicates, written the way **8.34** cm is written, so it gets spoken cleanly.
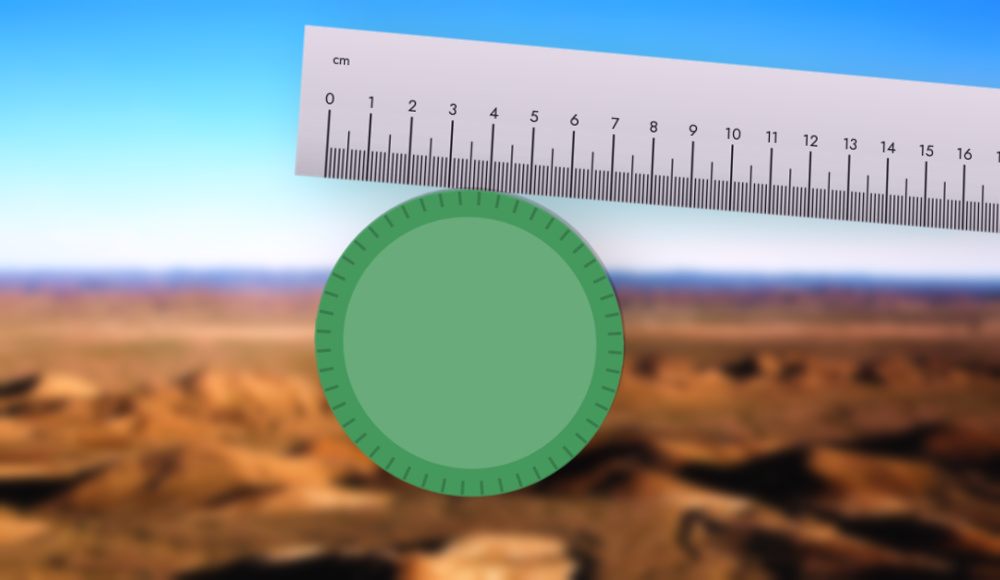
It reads **7.5** cm
